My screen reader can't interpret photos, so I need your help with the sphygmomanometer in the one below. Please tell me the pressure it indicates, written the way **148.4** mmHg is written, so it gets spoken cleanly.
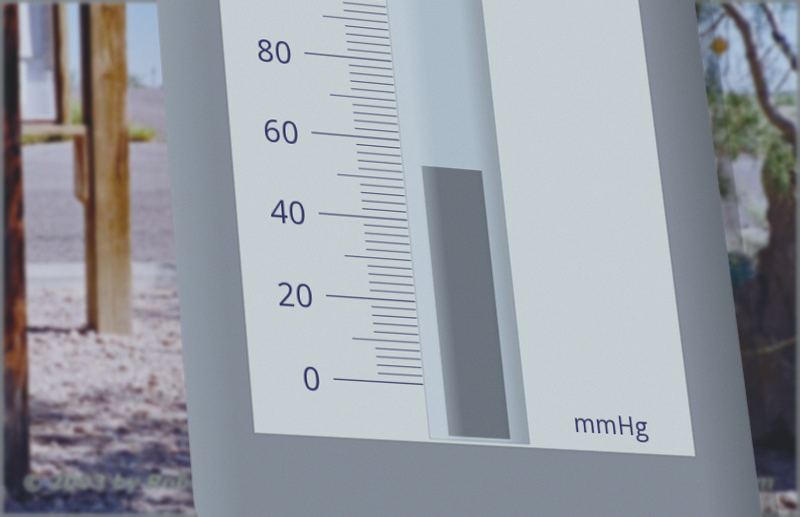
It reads **54** mmHg
